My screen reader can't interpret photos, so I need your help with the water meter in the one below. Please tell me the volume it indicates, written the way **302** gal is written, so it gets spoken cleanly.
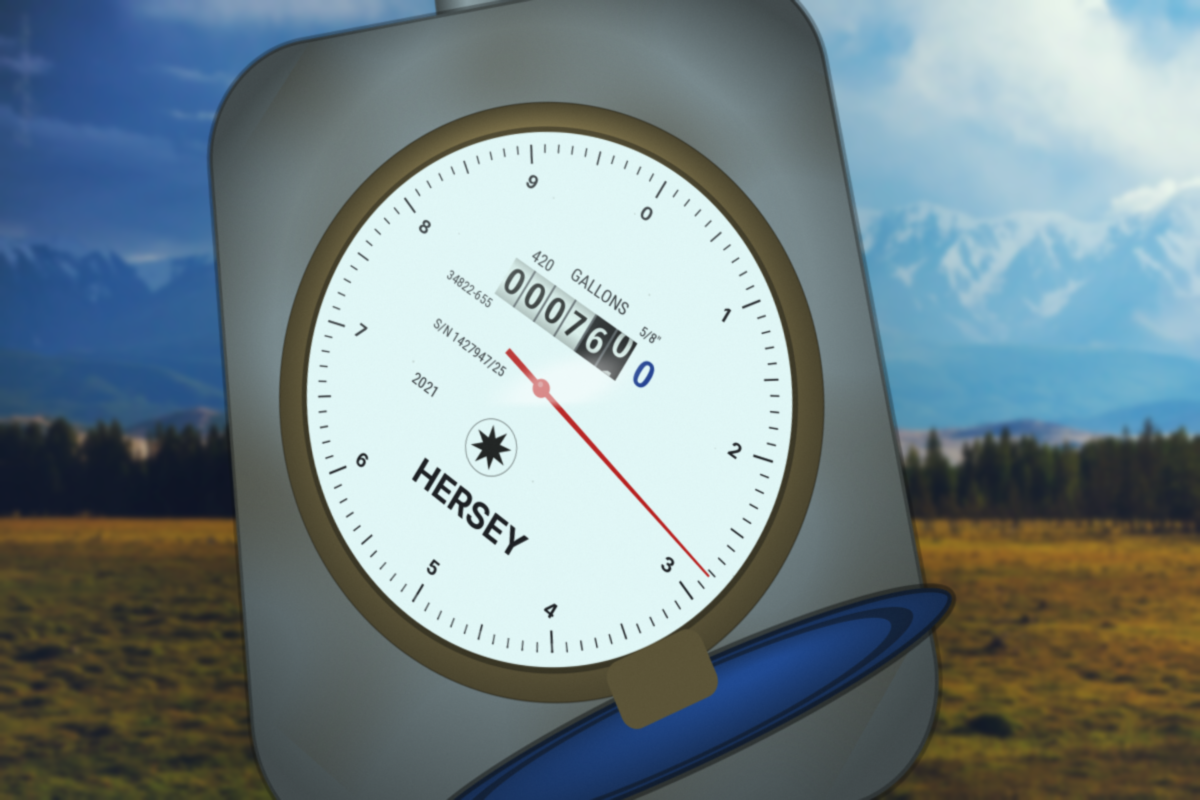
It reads **7602.8** gal
